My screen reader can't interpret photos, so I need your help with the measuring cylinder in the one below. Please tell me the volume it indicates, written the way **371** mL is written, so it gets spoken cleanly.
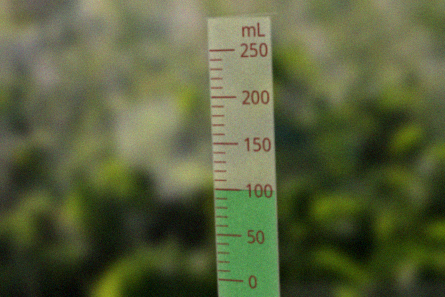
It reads **100** mL
